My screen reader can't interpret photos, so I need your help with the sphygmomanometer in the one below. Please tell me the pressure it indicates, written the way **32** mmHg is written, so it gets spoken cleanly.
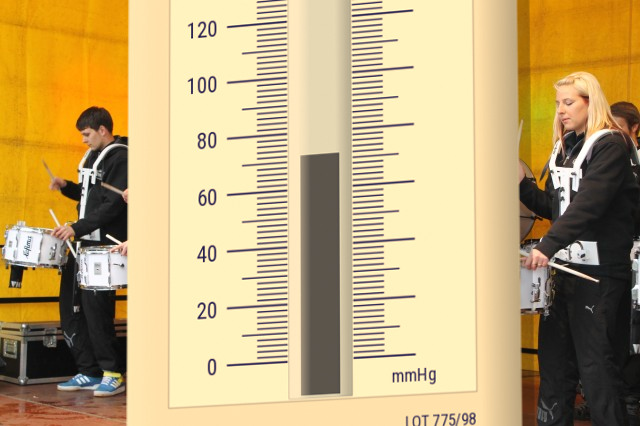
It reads **72** mmHg
